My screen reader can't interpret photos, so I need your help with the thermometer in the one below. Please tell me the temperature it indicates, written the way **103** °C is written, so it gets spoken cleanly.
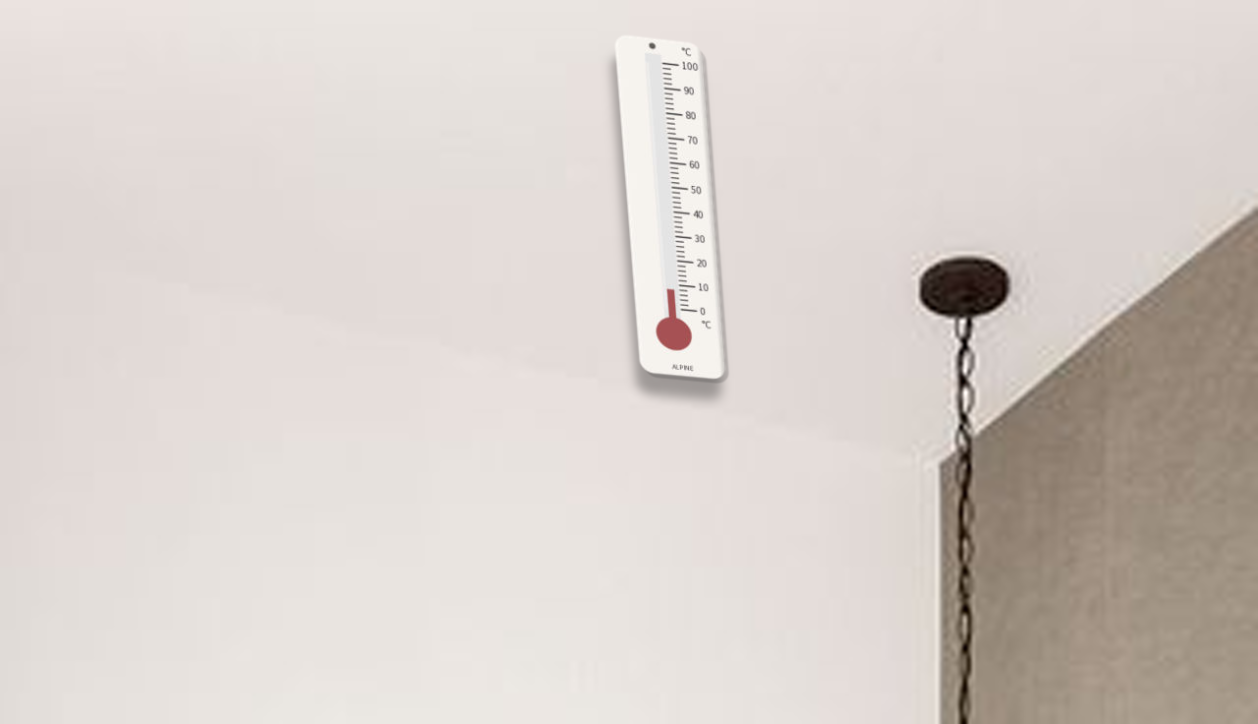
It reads **8** °C
